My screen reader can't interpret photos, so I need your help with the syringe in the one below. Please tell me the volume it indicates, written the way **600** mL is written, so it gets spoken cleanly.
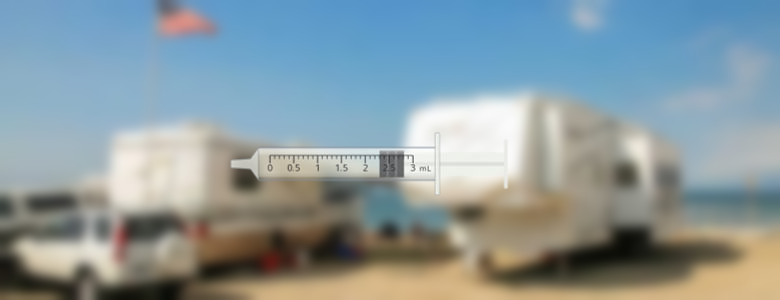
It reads **2.3** mL
